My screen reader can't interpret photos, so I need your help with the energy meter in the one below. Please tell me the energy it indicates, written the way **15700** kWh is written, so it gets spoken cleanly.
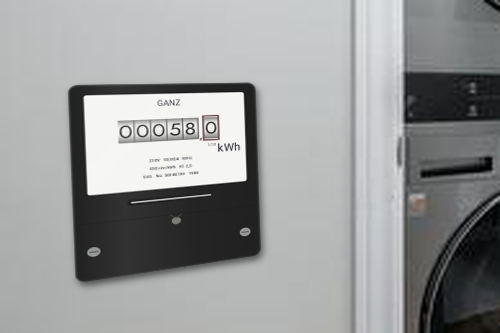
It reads **58.0** kWh
